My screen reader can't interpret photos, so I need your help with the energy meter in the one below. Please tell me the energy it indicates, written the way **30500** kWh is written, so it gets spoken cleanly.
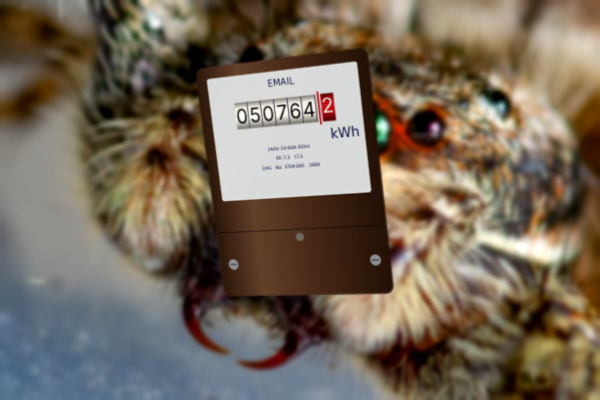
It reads **50764.2** kWh
